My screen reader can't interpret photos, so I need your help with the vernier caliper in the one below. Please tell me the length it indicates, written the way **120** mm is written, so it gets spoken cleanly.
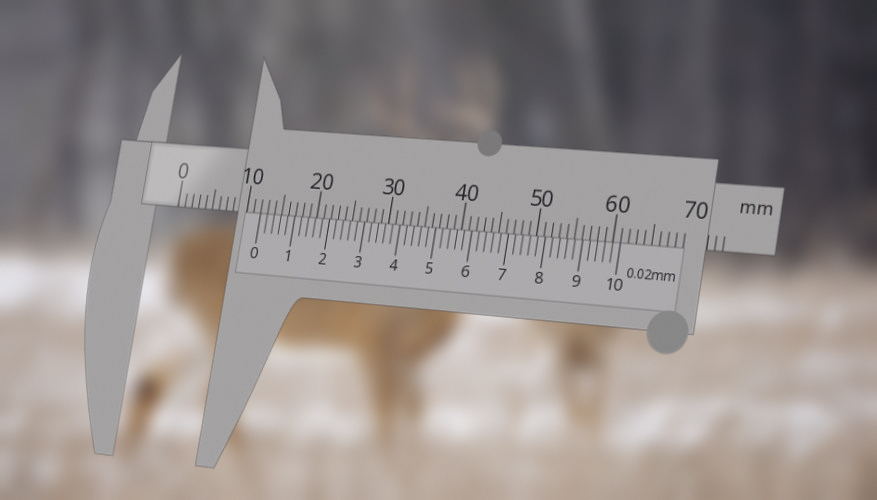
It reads **12.0** mm
